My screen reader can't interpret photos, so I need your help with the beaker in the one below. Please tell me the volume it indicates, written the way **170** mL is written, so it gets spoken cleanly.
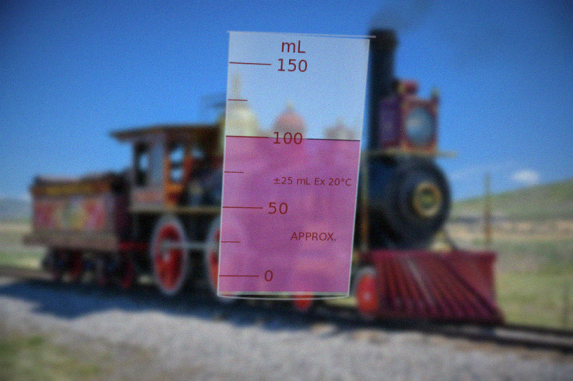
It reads **100** mL
